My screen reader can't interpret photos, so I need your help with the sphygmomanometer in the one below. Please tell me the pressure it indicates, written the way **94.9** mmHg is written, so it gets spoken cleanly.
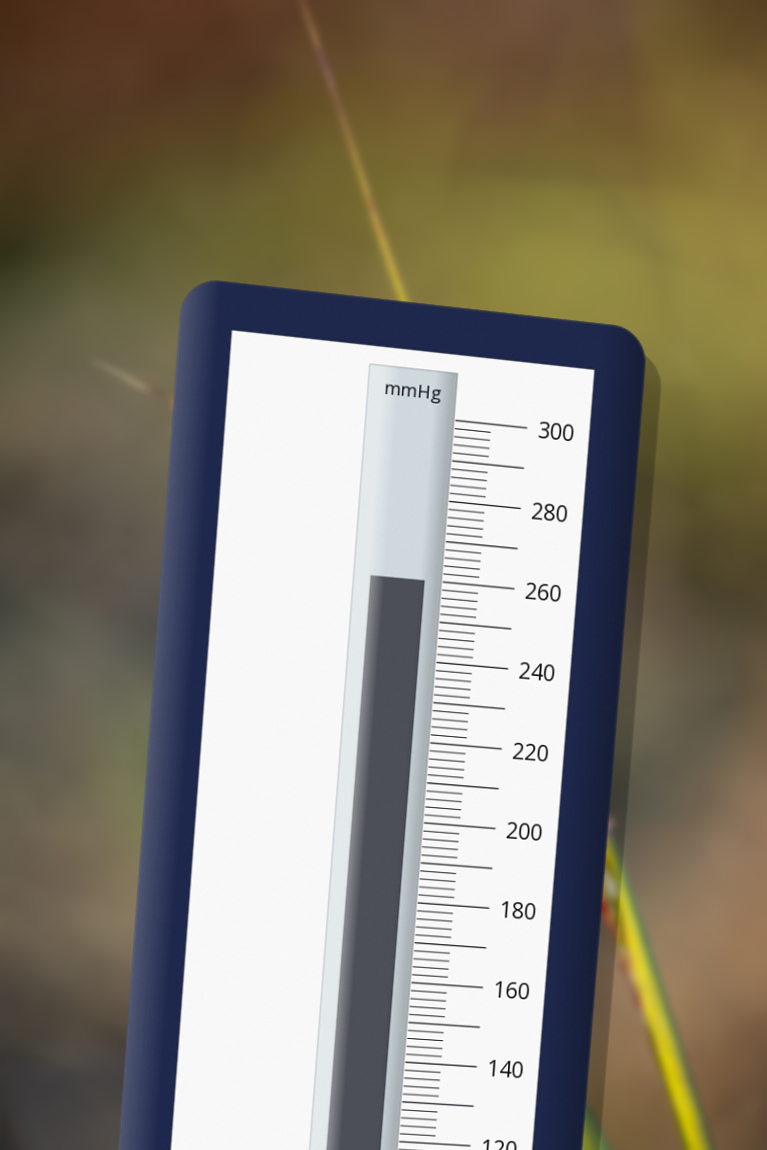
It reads **260** mmHg
